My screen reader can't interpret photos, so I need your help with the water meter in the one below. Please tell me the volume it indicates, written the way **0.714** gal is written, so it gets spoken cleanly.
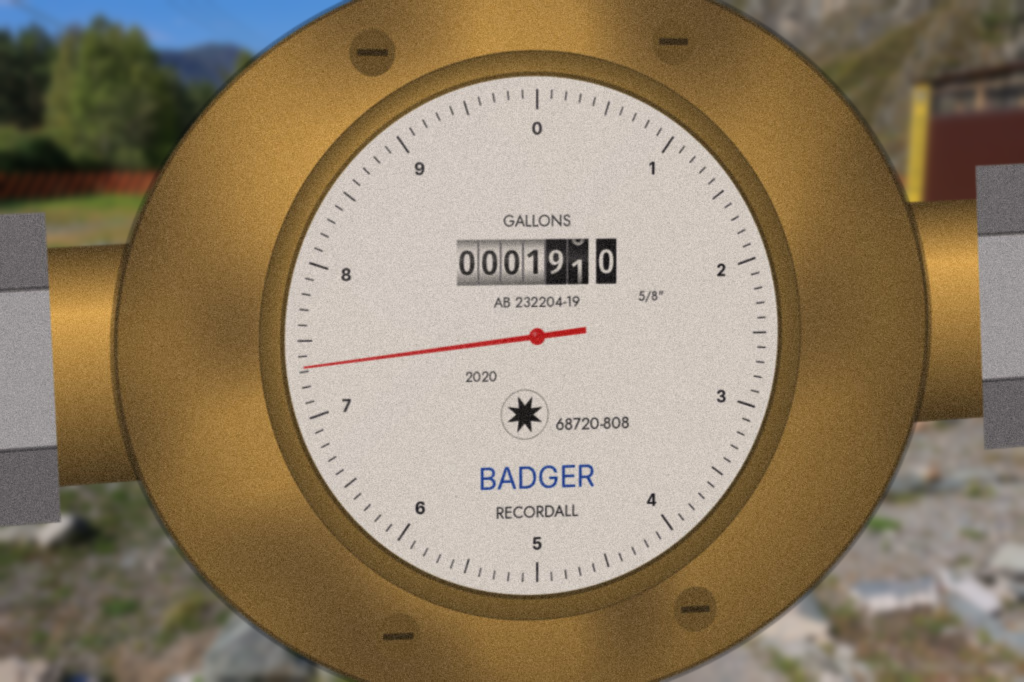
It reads **1907.3** gal
